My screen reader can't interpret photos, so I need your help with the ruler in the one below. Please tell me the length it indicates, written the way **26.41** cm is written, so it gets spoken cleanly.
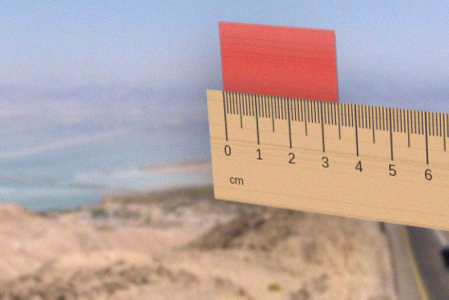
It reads **3.5** cm
